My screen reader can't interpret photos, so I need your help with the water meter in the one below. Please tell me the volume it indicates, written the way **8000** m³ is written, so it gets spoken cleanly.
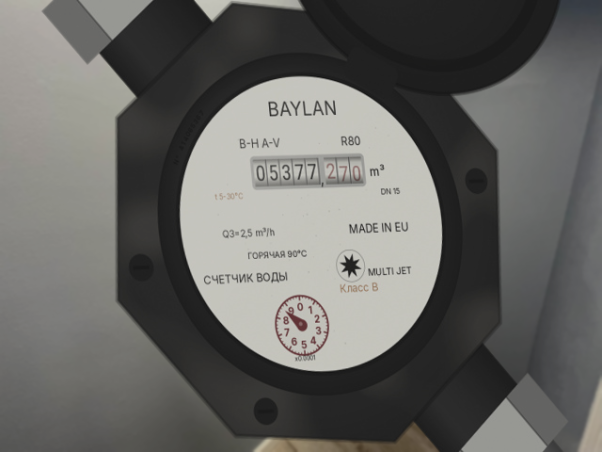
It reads **5377.2698** m³
